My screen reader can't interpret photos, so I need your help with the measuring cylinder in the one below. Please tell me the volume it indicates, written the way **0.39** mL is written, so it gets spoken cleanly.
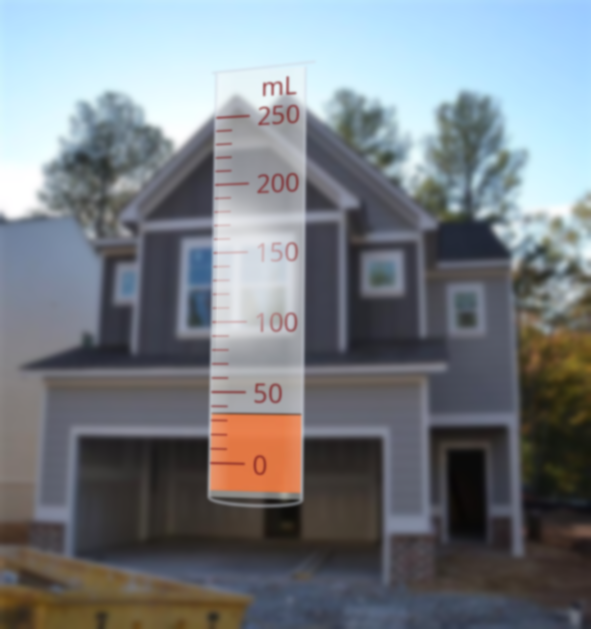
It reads **35** mL
